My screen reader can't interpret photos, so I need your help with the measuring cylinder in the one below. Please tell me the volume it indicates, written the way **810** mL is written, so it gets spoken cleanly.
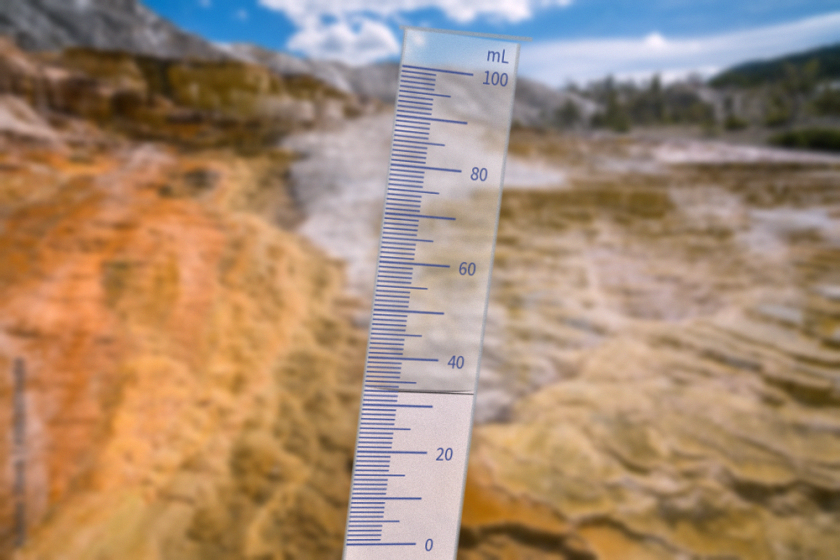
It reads **33** mL
